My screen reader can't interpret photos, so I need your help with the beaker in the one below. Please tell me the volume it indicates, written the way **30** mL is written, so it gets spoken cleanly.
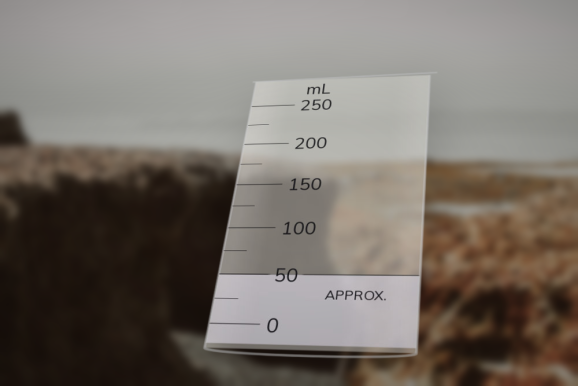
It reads **50** mL
